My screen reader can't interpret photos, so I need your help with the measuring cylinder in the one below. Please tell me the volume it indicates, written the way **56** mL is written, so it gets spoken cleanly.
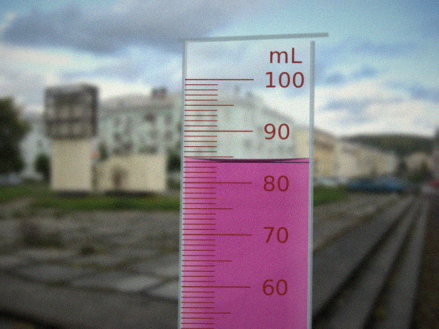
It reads **84** mL
